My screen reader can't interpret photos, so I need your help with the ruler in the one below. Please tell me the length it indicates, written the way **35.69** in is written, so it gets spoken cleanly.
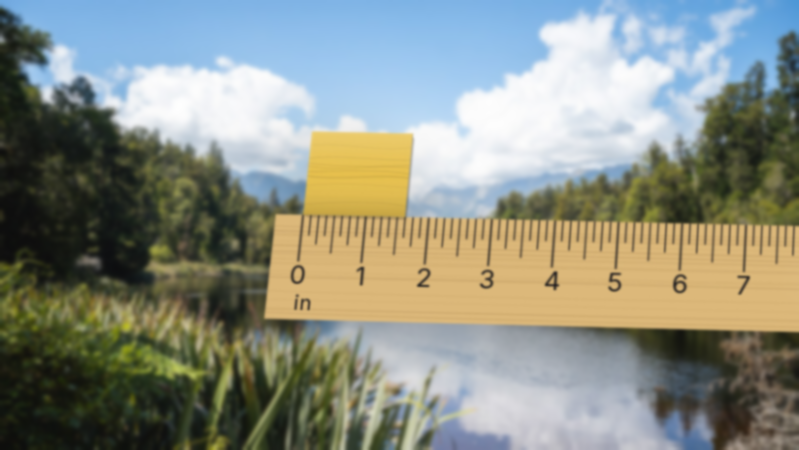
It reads **1.625** in
